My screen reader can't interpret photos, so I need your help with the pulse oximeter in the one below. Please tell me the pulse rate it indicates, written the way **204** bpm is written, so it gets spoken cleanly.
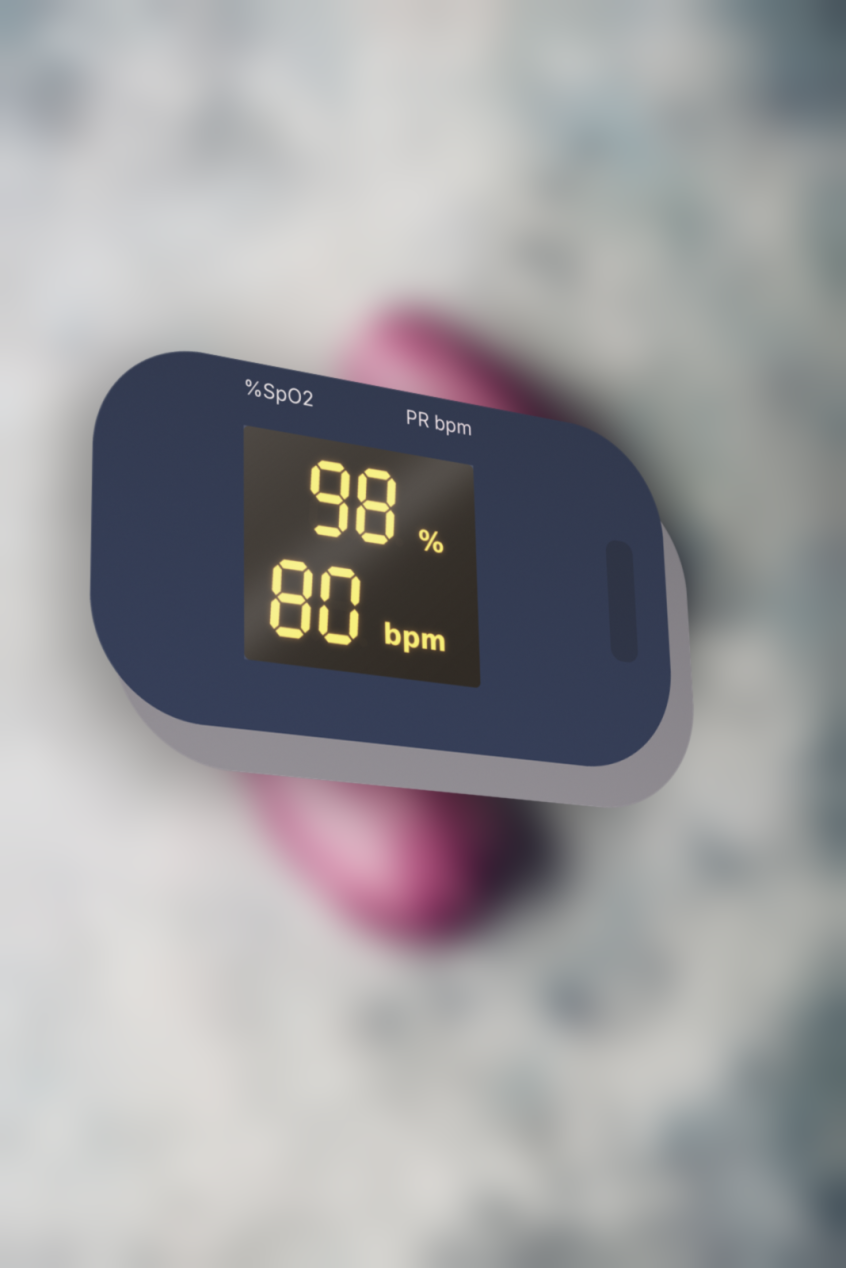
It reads **80** bpm
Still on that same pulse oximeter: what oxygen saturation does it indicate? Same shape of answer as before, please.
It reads **98** %
